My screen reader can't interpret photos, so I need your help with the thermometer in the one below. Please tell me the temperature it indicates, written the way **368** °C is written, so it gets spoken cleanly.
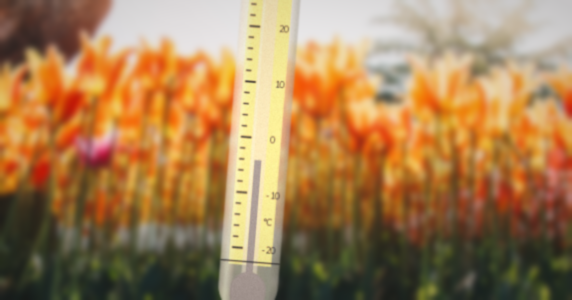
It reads **-4** °C
